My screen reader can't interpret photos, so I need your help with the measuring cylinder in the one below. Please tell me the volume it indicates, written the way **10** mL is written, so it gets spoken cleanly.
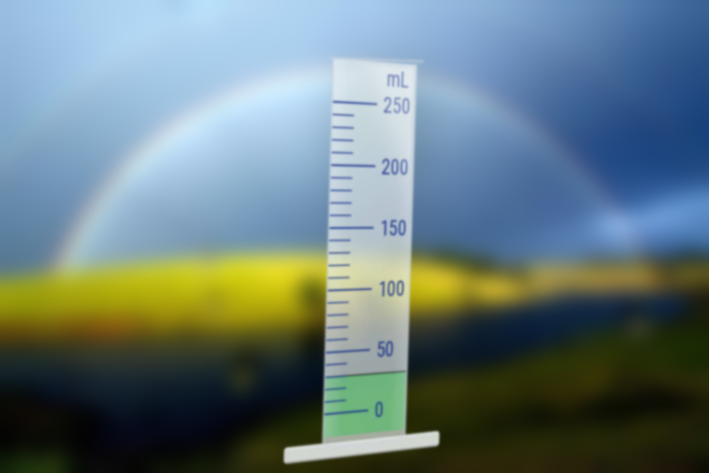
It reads **30** mL
